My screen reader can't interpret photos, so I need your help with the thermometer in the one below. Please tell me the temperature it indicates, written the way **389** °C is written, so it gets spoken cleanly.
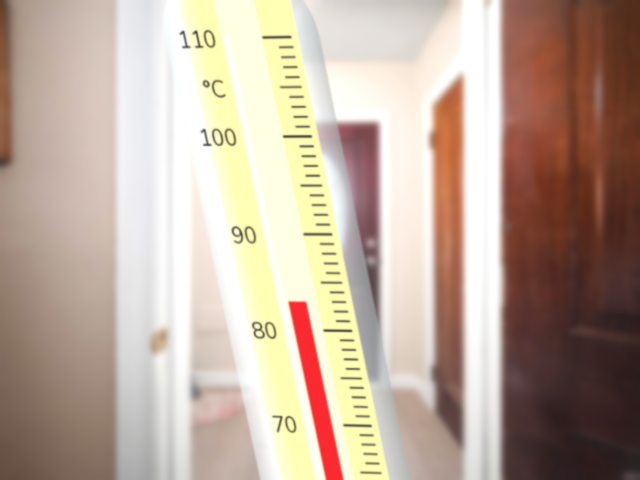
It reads **83** °C
